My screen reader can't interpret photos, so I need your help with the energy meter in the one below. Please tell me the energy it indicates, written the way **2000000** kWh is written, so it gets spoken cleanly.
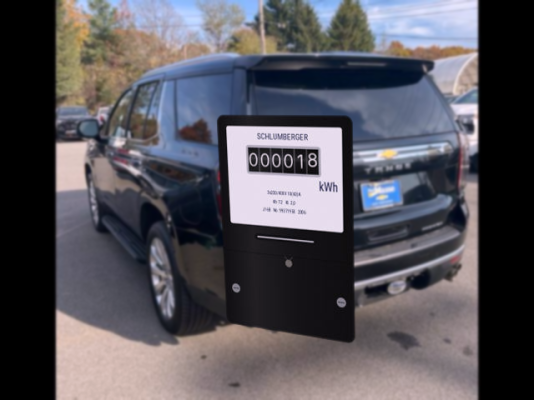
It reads **18** kWh
